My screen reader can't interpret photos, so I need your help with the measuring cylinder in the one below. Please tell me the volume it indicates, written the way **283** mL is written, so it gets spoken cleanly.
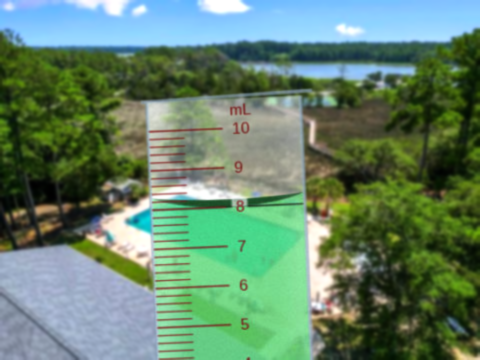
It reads **8** mL
